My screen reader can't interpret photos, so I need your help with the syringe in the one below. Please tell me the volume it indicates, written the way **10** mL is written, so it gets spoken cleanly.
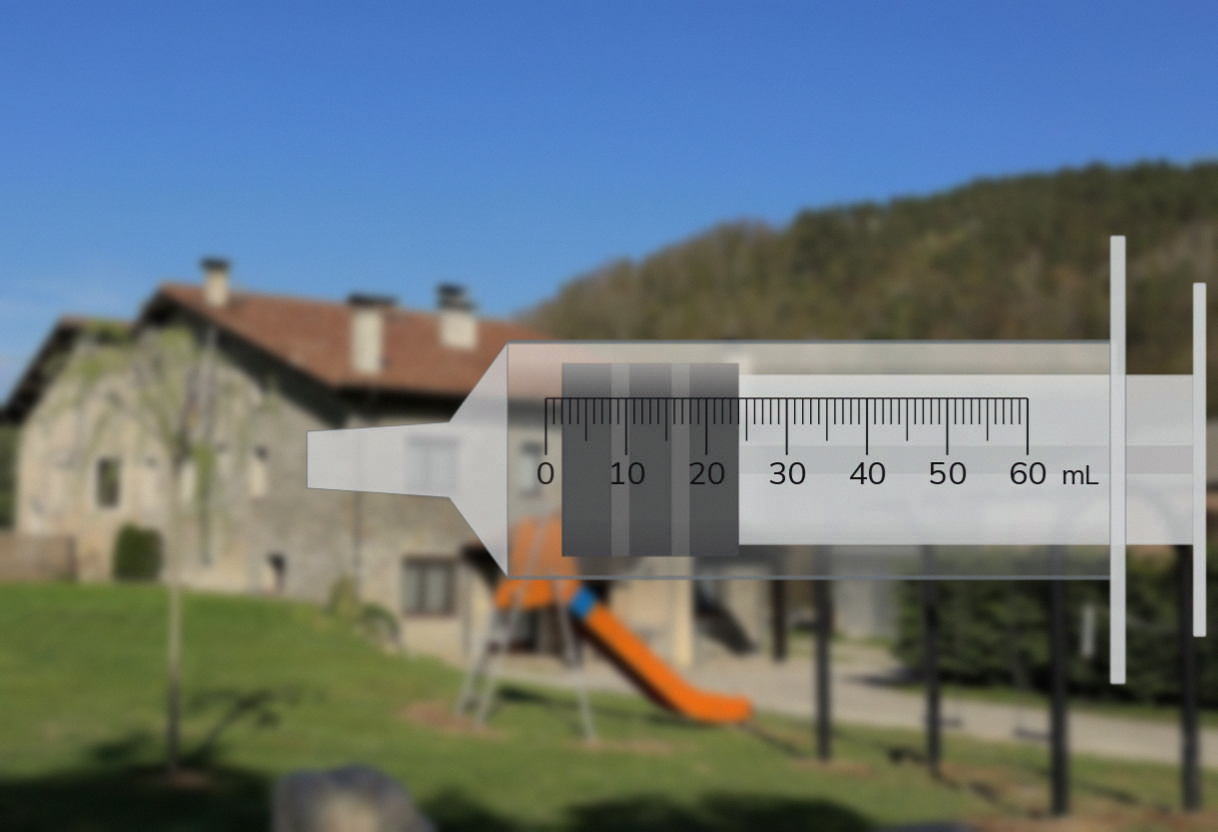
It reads **2** mL
